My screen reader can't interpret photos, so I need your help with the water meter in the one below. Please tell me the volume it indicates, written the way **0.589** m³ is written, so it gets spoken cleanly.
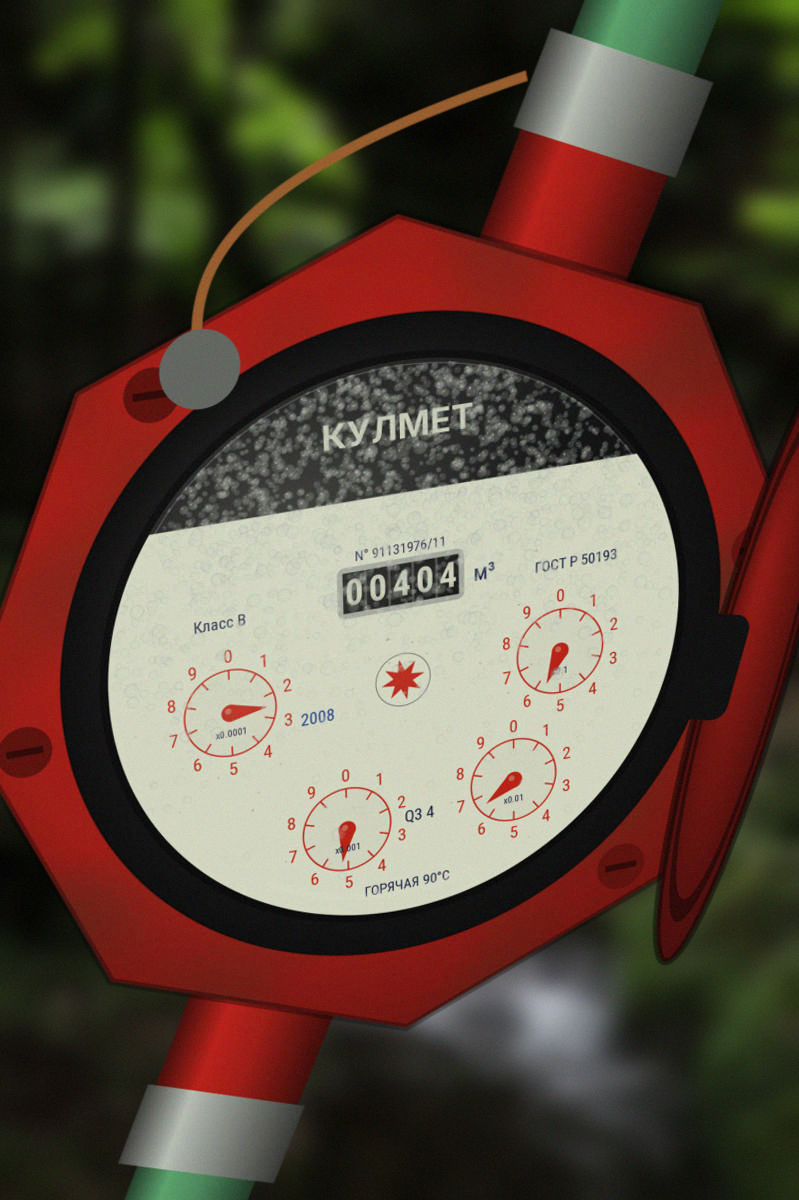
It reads **404.5652** m³
